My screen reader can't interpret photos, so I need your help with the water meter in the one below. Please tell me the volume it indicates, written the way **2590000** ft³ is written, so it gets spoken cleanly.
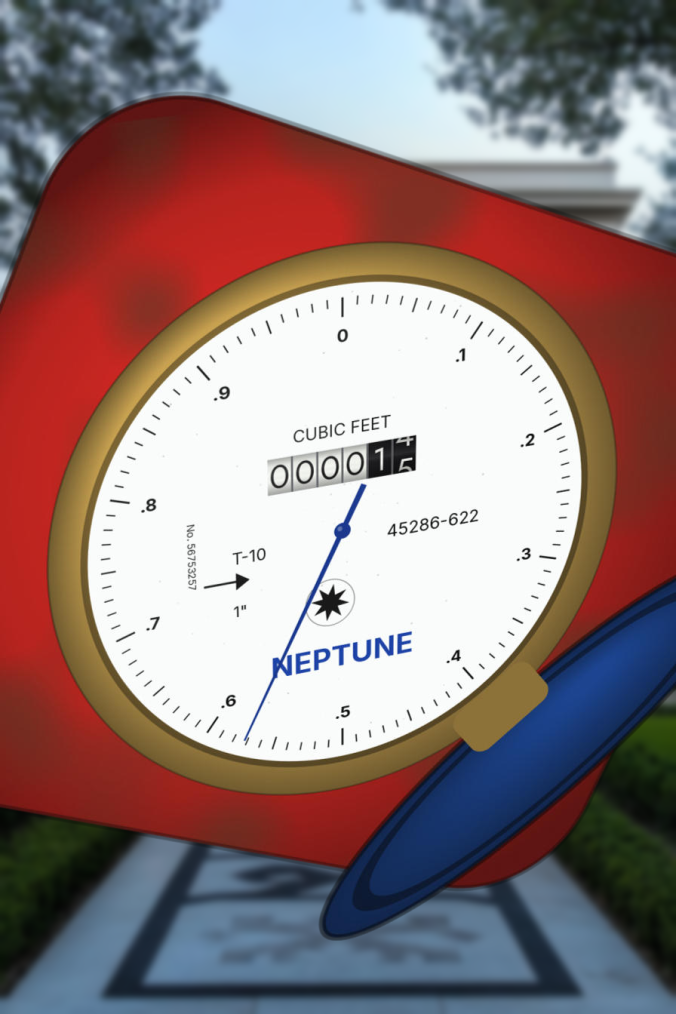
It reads **14.57** ft³
